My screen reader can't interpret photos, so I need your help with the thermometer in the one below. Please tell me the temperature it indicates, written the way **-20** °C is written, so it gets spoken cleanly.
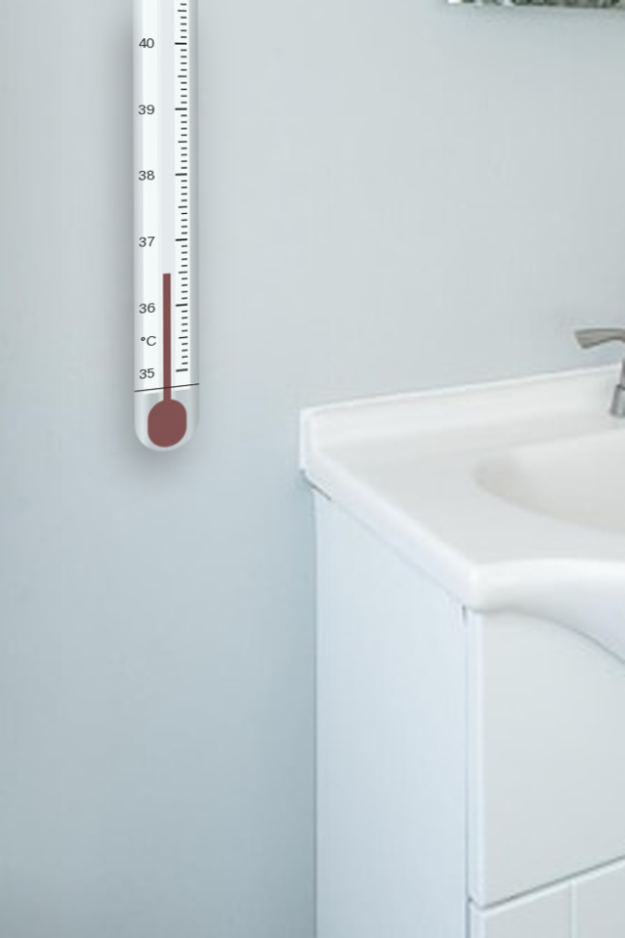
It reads **36.5** °C
